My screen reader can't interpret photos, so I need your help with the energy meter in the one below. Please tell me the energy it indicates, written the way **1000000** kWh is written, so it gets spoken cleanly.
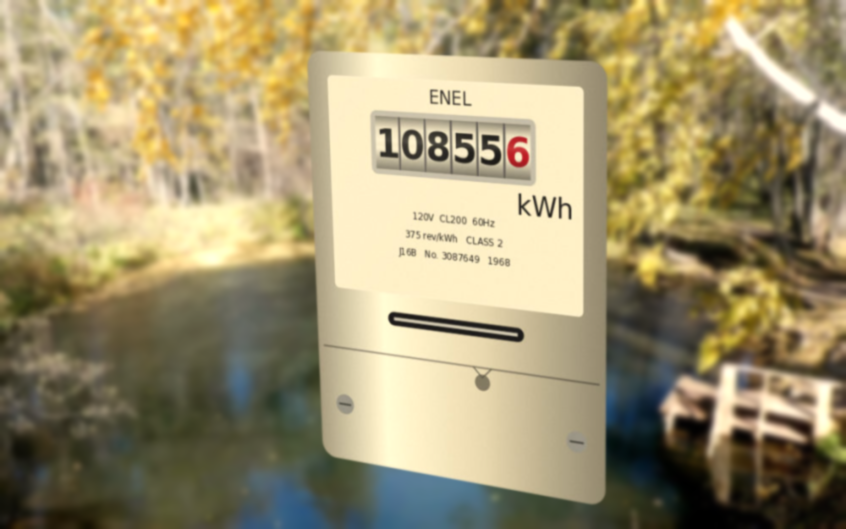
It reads **10855.6** kWh
